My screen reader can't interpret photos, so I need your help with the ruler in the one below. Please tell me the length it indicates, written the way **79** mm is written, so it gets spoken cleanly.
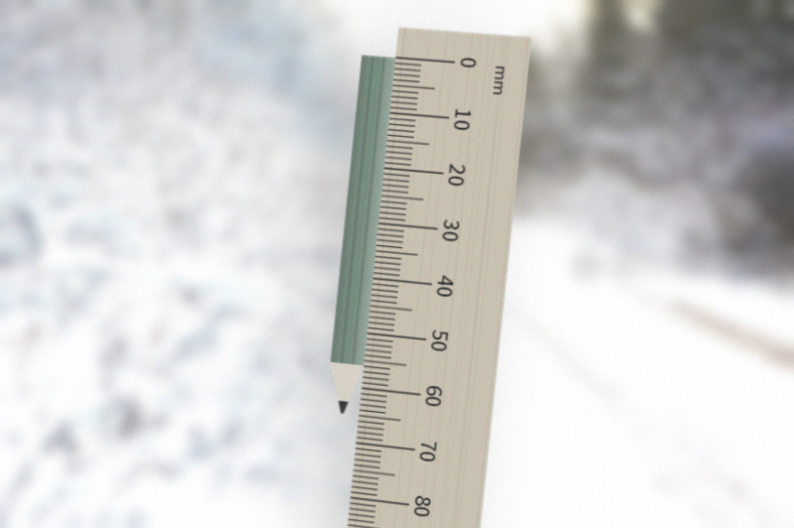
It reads **65** mm
